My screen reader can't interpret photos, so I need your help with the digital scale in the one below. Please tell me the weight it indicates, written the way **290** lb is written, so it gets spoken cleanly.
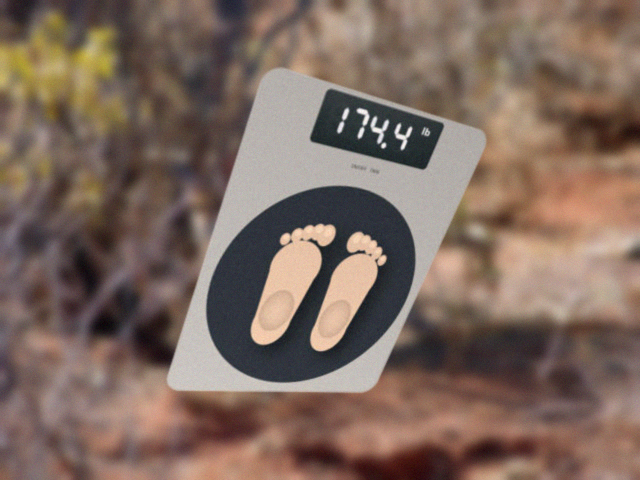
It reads **174.4** lb
